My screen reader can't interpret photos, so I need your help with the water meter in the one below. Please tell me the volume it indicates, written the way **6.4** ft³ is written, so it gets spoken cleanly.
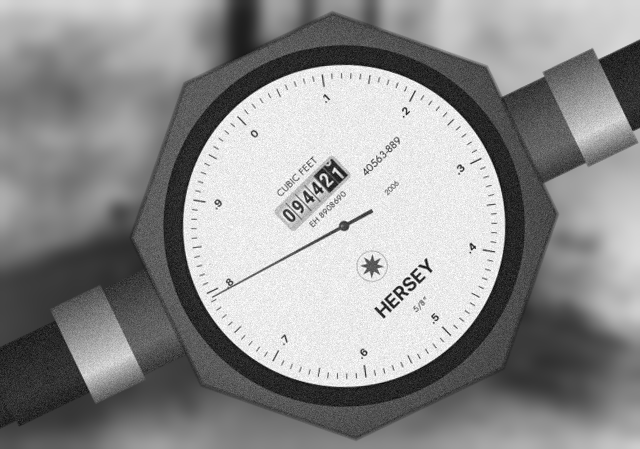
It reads **94420.79** ft³
